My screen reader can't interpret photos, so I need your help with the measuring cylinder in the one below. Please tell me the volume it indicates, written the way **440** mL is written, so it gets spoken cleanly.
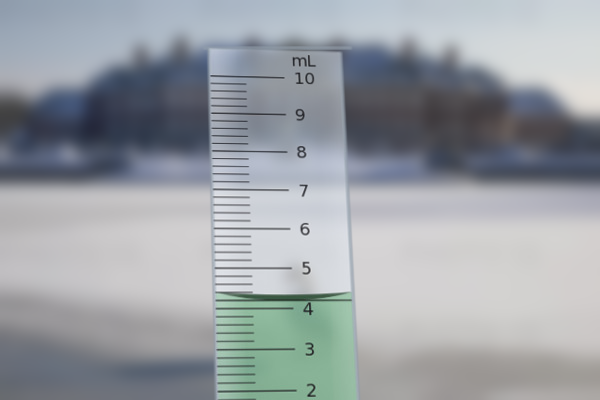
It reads **4.2** mL
